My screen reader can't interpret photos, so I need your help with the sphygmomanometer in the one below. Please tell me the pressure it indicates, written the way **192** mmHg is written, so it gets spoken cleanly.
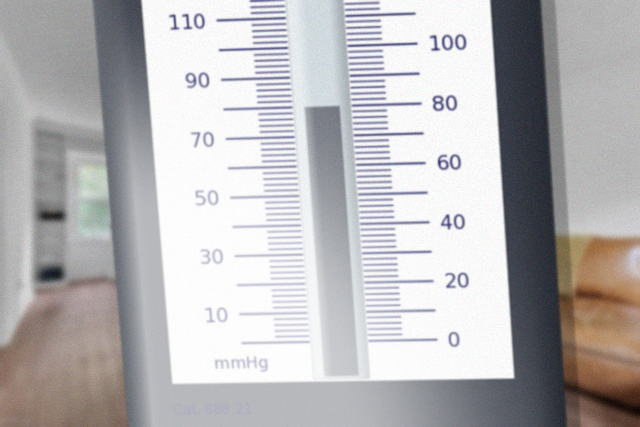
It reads **80** mmHg
